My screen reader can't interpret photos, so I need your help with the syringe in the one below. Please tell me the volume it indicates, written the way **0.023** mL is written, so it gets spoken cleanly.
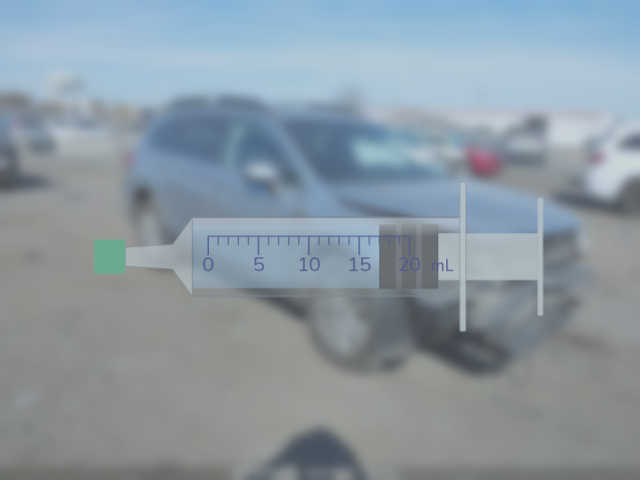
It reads **17** mL
